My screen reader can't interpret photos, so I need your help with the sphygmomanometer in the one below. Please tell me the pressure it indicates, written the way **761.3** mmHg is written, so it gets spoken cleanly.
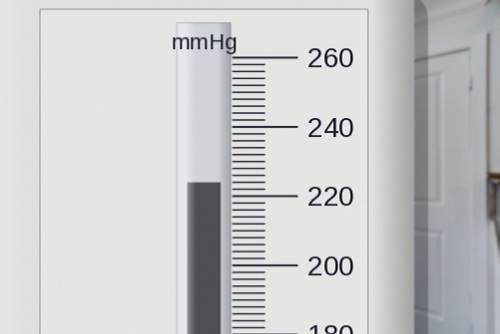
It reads **224** mmHg
